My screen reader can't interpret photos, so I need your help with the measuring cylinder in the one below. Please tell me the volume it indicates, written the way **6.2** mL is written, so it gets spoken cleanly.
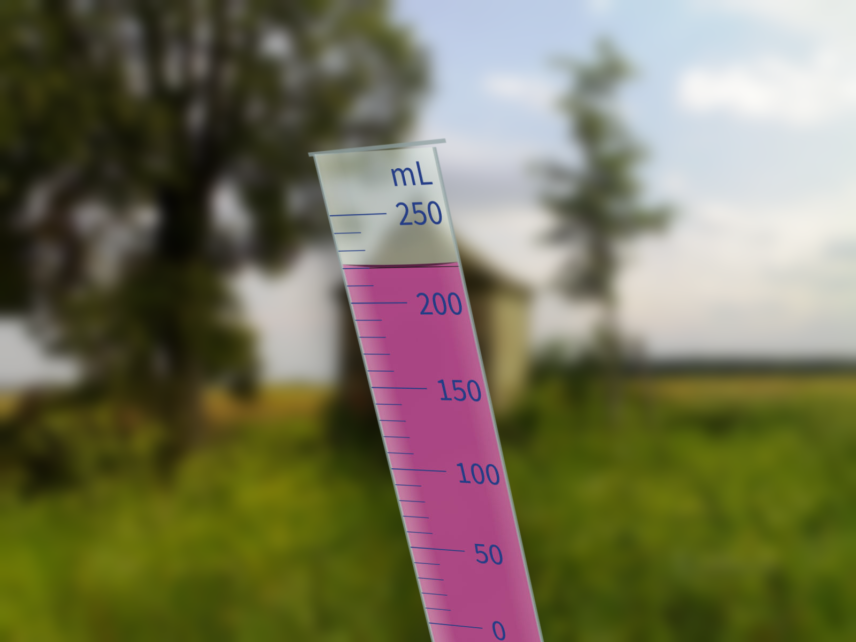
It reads **220** mL
